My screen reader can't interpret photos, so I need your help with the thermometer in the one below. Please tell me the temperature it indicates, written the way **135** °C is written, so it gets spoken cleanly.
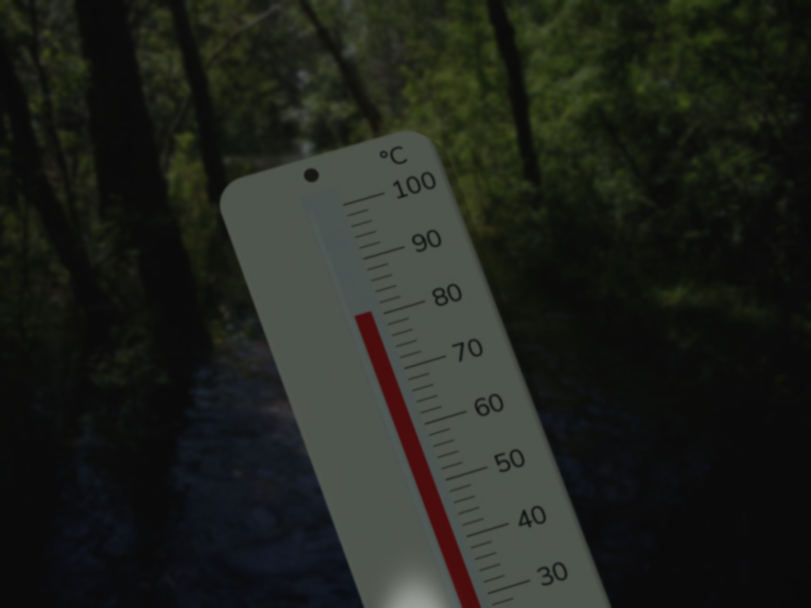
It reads **81** °C
